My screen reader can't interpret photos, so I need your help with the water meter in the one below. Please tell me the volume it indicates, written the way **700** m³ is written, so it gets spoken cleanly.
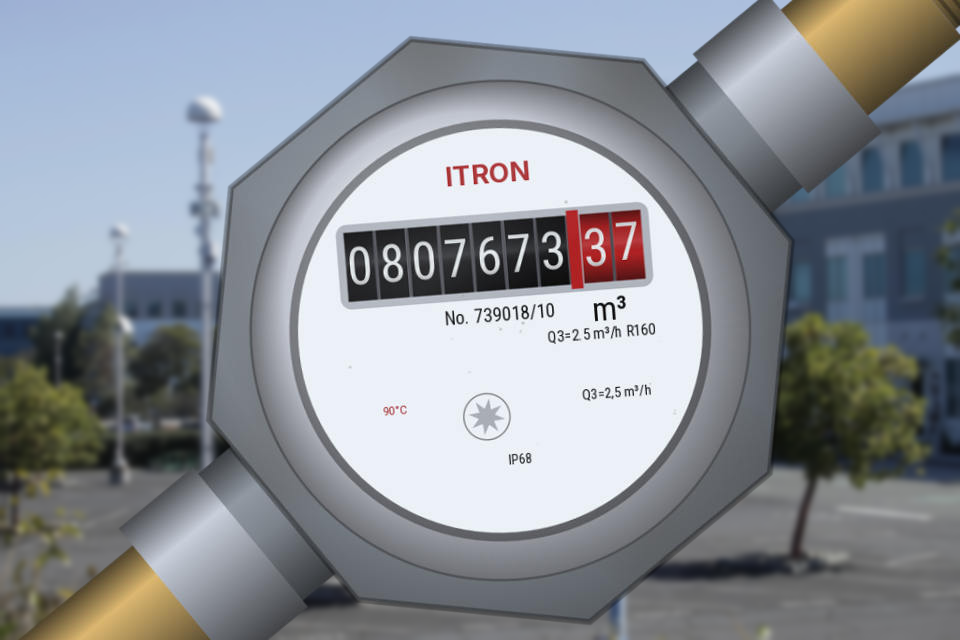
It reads **807673.37** m³
